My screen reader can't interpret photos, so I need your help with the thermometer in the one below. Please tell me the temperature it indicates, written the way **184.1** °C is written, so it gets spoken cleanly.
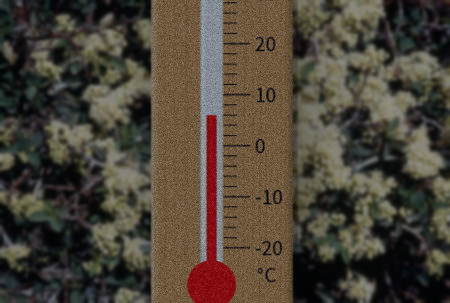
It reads **6** °C
